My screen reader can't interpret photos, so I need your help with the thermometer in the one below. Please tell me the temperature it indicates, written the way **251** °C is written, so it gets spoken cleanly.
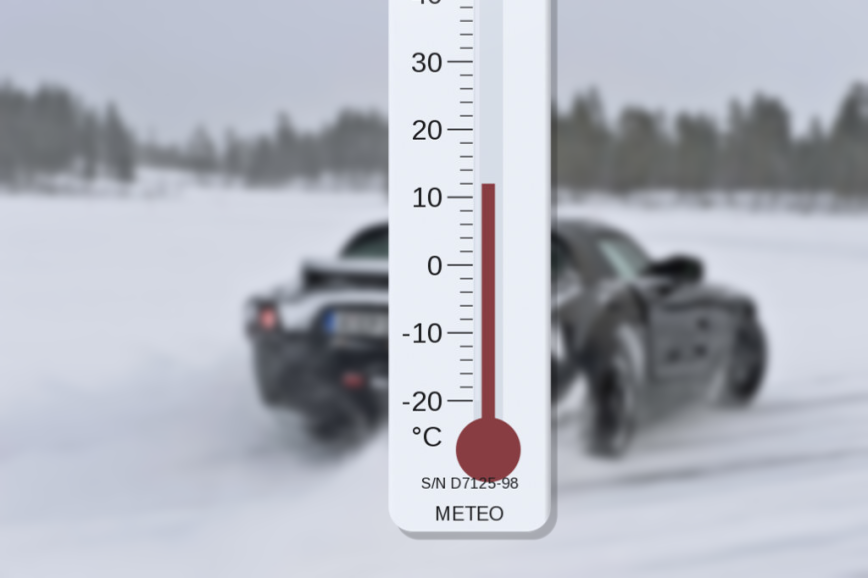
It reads **12** °C
